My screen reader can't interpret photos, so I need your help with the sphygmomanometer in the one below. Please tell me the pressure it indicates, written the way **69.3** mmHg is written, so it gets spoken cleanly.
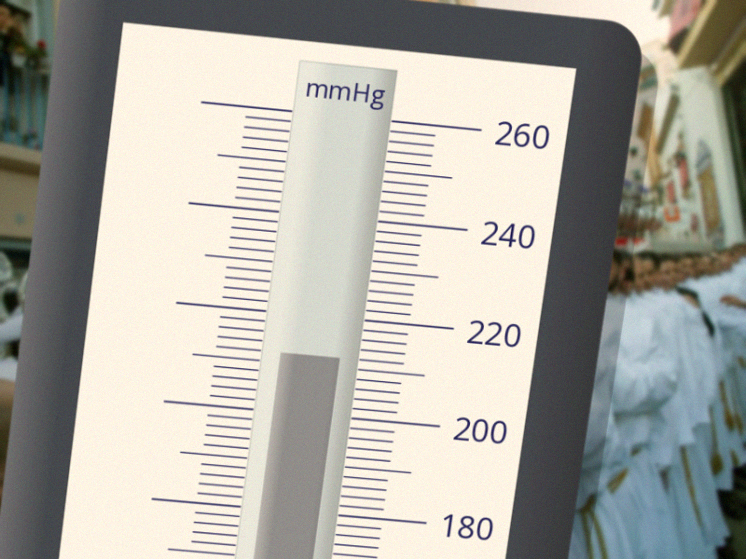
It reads **212** mmHg
